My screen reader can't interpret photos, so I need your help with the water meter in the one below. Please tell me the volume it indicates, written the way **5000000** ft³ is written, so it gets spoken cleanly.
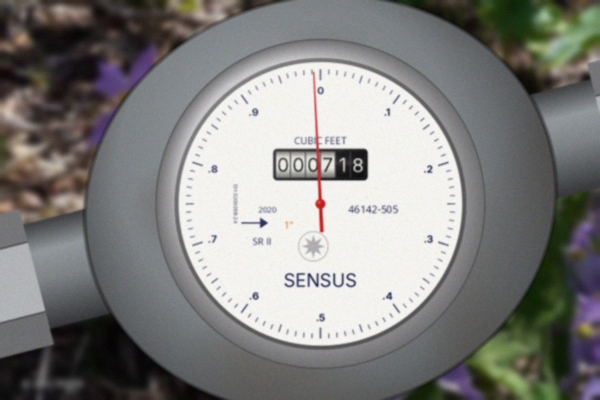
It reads **717.99** ft³
